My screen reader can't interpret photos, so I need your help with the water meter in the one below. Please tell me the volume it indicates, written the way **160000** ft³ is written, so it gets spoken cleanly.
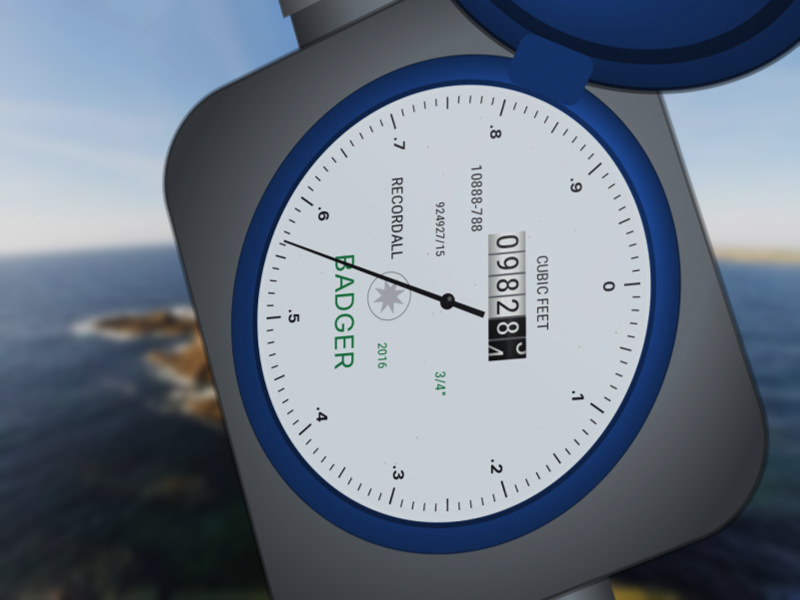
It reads **98283.56** ft³
